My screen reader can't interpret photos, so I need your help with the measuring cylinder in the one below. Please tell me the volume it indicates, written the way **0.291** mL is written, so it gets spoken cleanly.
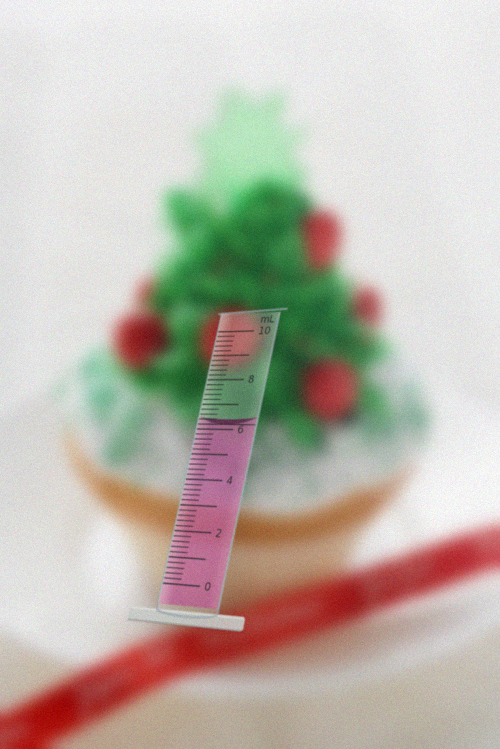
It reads **6.2** mL
